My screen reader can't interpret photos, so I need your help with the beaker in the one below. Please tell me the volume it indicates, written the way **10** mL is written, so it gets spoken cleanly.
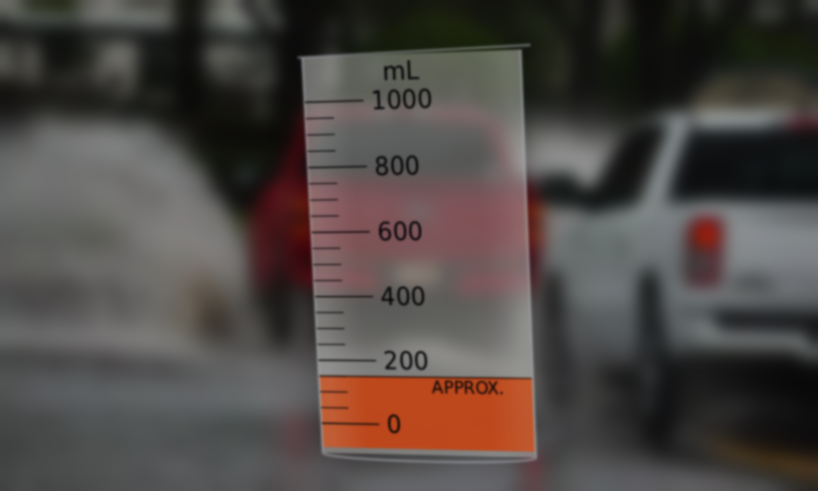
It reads **150** mL
